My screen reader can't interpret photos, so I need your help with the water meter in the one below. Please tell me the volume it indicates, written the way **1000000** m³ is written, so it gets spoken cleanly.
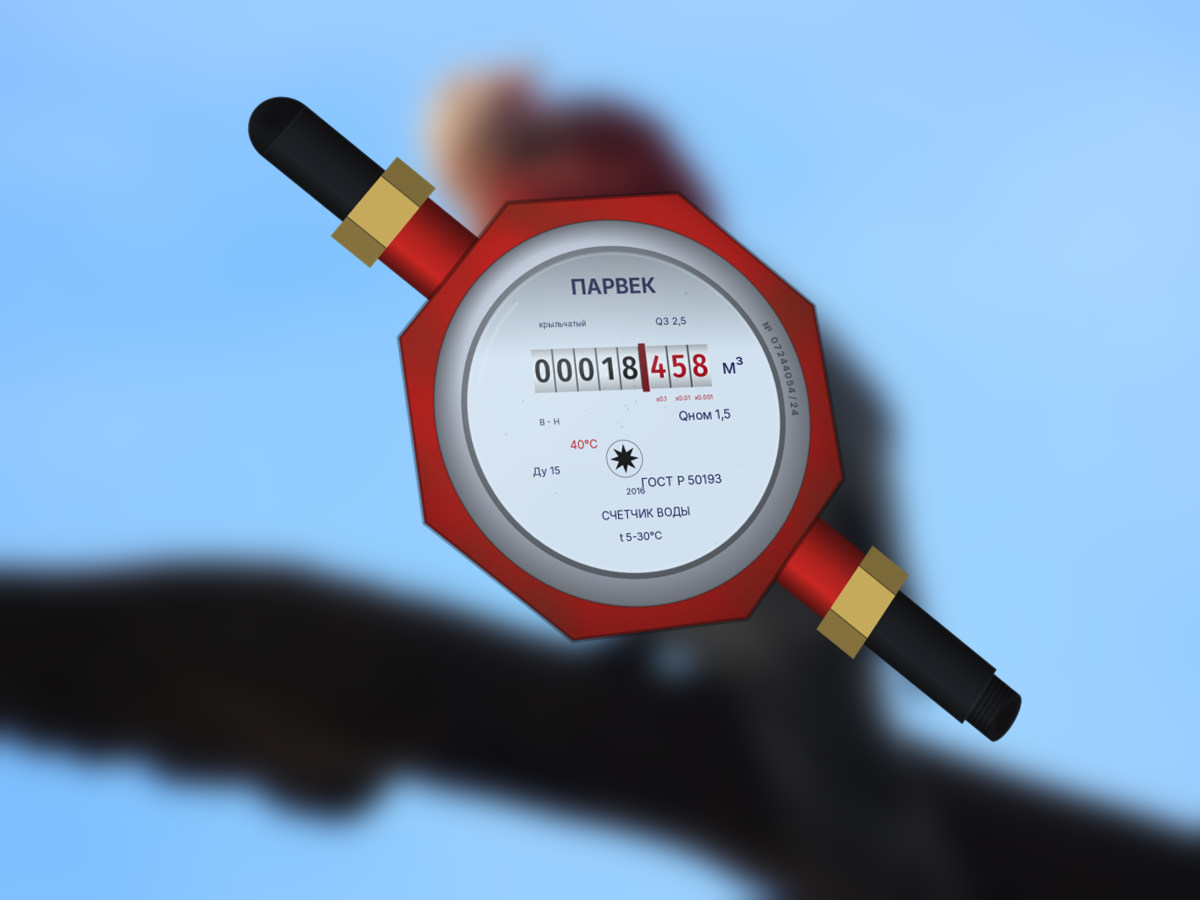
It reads **18.458** m³
